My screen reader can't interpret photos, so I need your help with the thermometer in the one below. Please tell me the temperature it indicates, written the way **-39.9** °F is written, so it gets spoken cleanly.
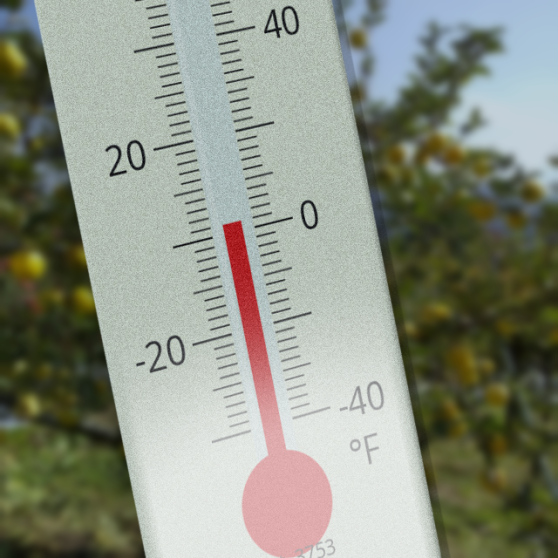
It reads **2** °F
